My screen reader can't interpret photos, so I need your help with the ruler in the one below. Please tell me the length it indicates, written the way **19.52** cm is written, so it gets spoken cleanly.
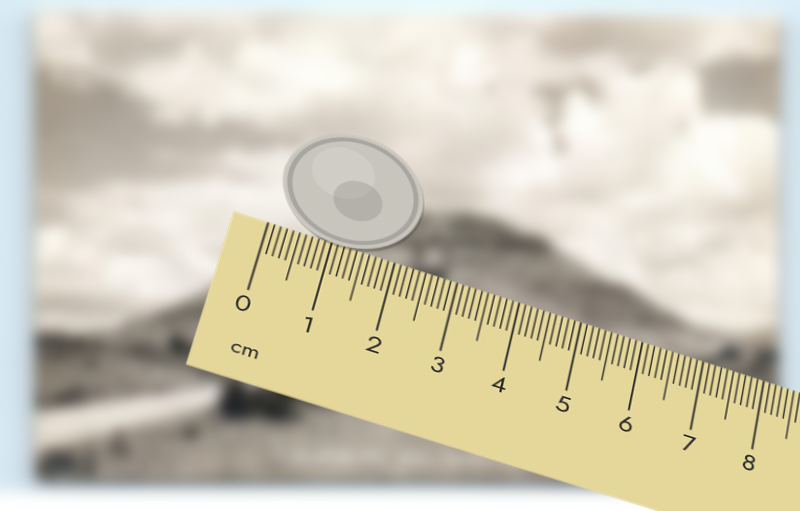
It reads **2.2** cm
